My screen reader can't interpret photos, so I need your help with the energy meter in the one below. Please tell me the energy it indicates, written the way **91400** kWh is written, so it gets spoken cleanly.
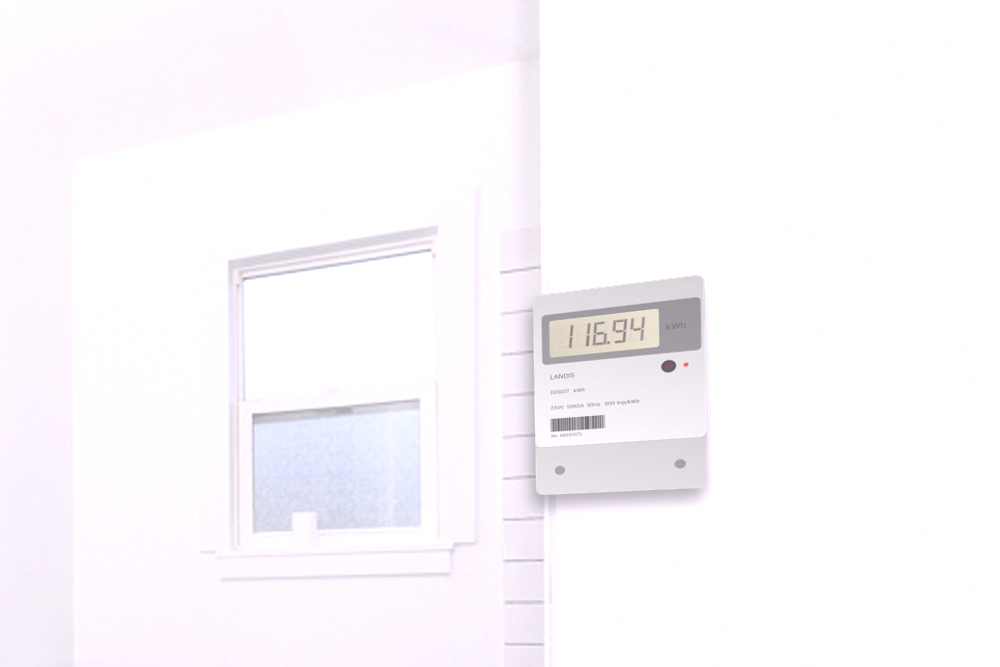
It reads **116.94** kWh
